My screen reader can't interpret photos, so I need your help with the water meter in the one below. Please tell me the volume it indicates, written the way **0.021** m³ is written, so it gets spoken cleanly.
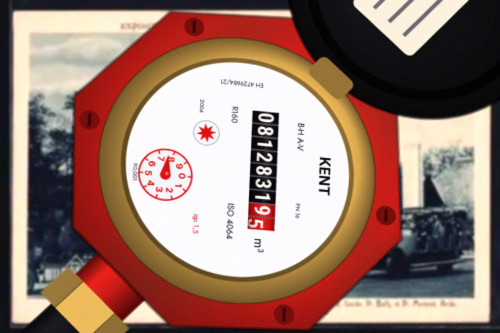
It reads **812831.947** m³
